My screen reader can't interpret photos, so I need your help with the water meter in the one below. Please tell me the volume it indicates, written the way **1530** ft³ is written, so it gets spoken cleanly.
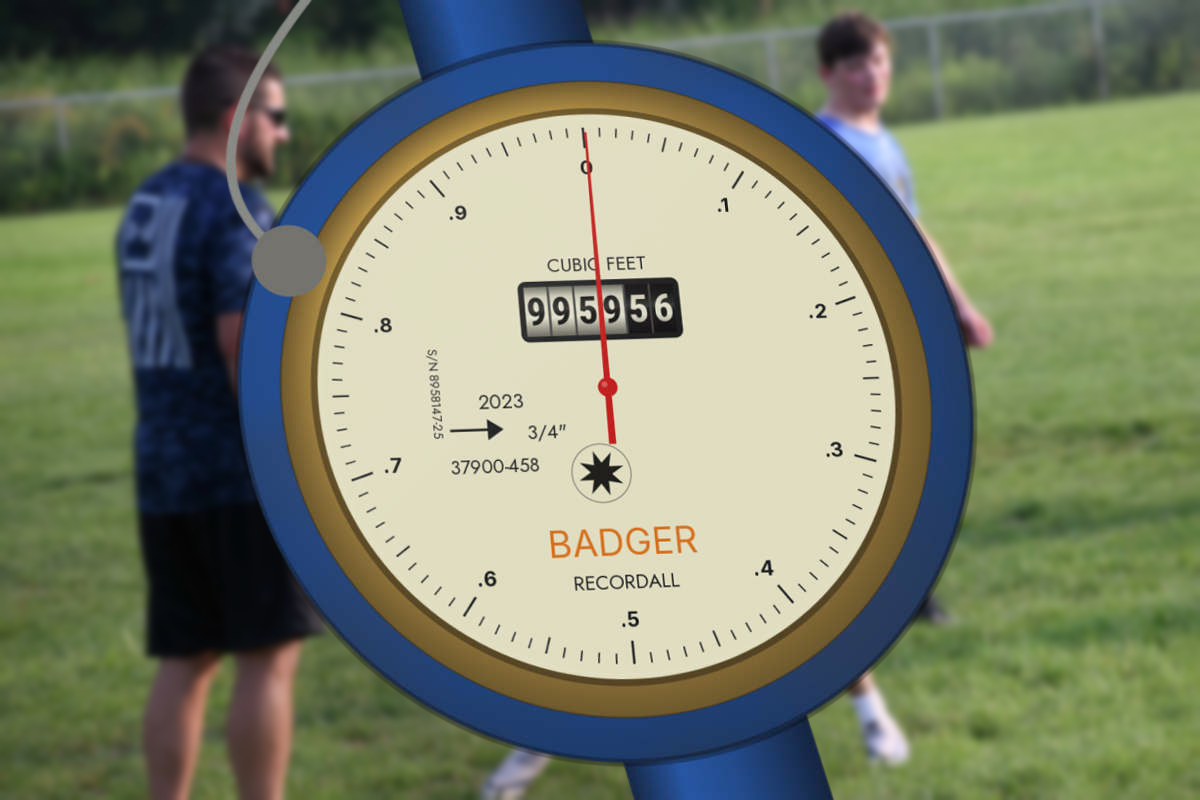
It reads **995956.00** ft³
